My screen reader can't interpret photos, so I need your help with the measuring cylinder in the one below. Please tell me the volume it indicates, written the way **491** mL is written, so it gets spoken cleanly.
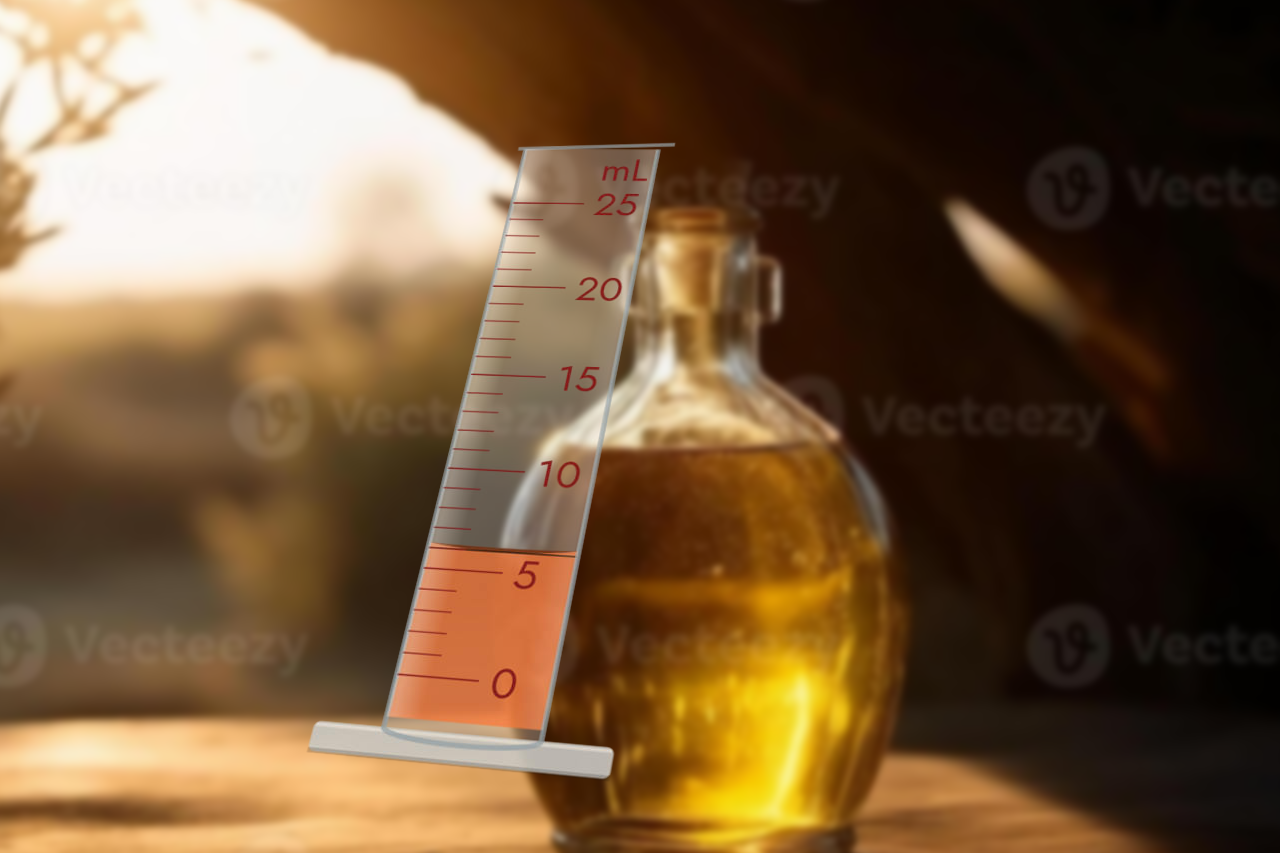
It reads **6** mL
